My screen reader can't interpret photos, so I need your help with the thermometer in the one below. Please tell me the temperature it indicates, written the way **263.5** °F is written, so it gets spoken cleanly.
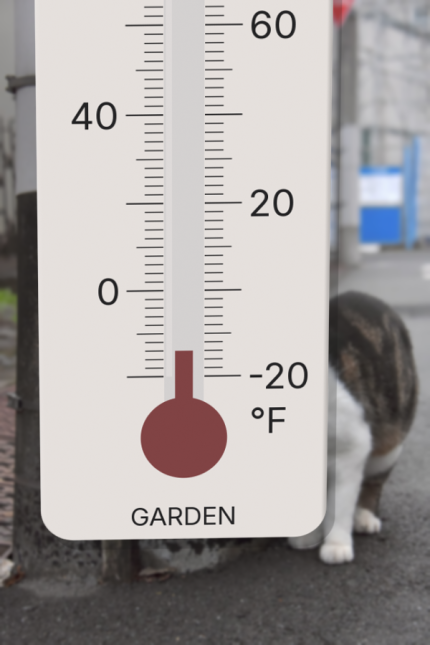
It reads **-14** °F
